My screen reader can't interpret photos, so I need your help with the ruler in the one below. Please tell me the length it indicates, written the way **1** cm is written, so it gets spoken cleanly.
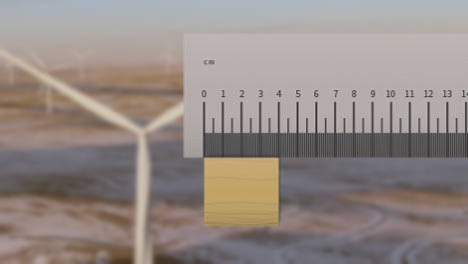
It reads **4** cm
